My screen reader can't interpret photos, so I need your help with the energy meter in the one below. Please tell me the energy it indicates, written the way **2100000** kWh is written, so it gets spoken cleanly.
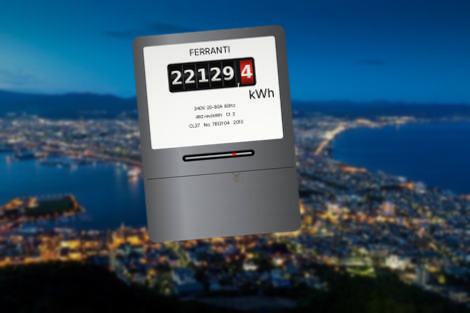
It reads **22129.4** kWh
